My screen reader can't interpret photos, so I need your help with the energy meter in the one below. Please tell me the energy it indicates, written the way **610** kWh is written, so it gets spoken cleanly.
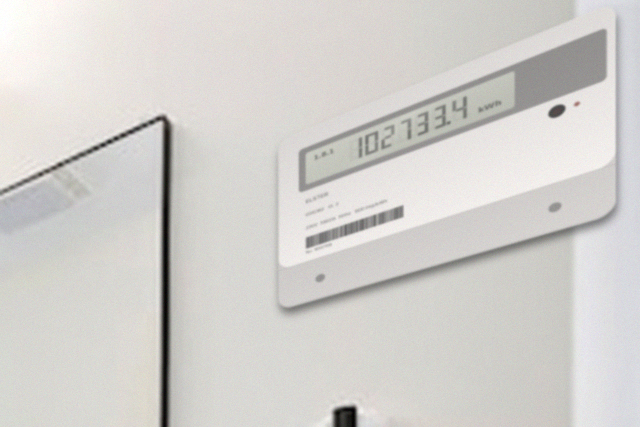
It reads **102733.4** kWh
